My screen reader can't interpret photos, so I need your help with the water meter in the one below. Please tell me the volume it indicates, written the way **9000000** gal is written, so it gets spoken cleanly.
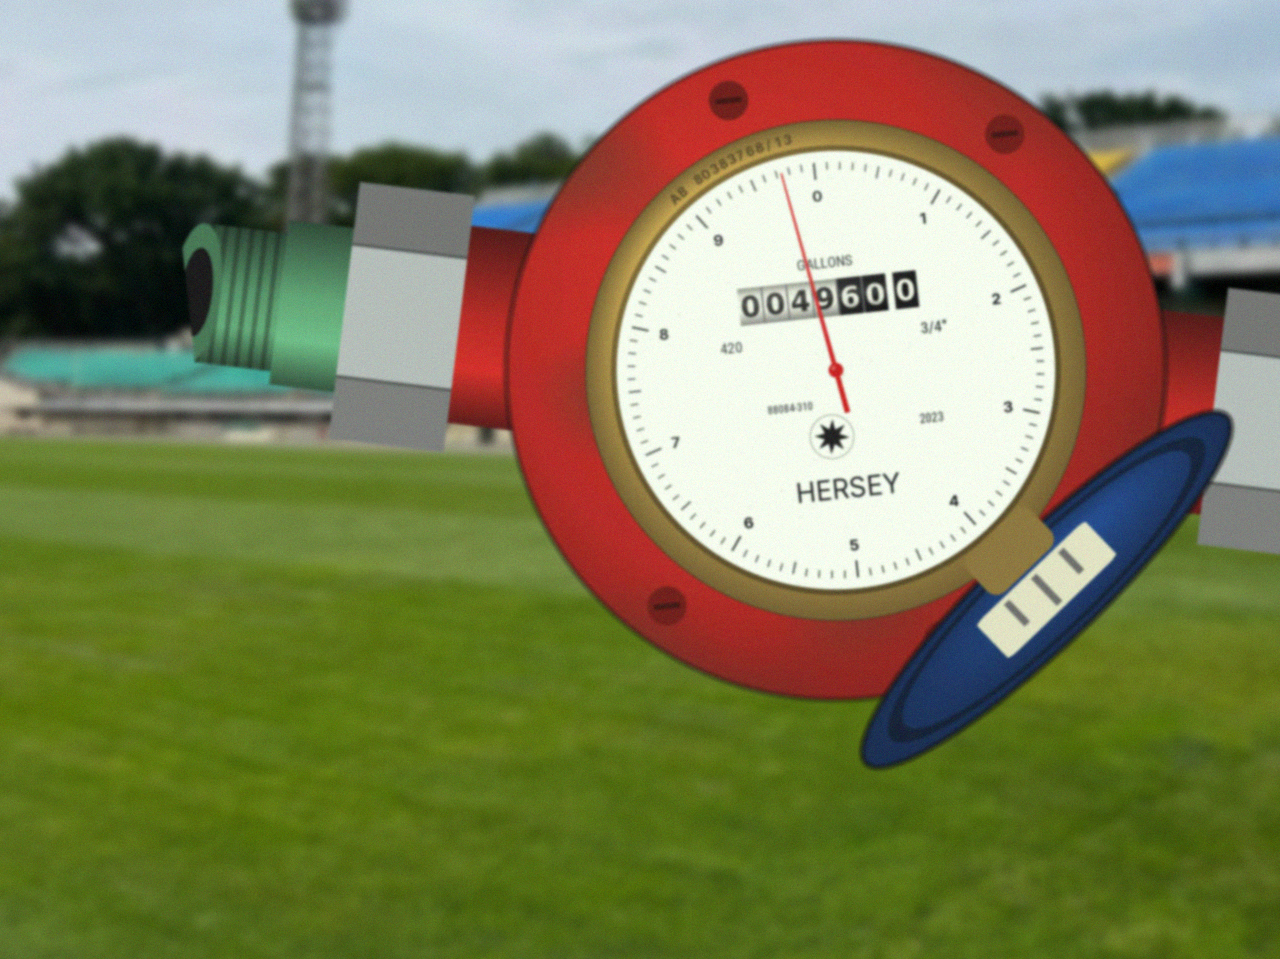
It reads **49599.7** gal
